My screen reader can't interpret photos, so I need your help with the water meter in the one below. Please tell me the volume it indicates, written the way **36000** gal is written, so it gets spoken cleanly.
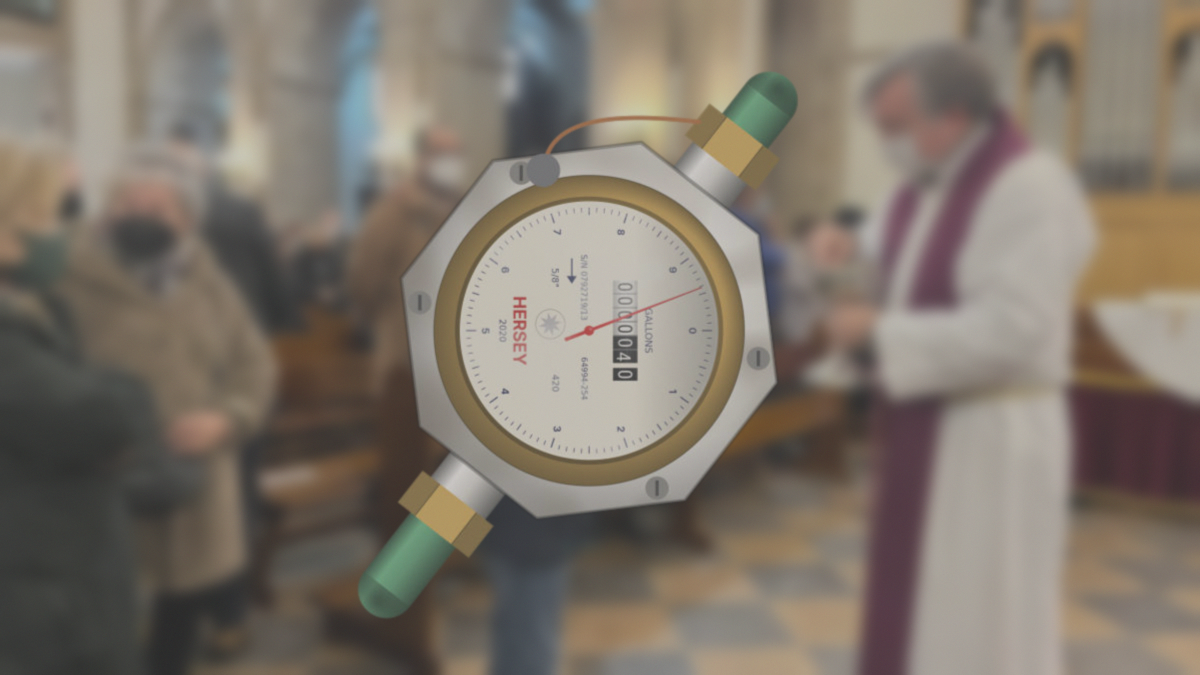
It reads **39.4** gal
